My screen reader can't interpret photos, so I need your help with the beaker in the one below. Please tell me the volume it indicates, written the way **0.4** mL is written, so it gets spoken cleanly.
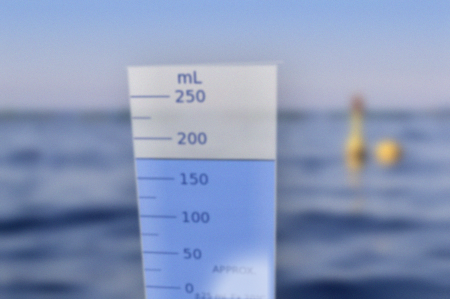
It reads **175** mL
